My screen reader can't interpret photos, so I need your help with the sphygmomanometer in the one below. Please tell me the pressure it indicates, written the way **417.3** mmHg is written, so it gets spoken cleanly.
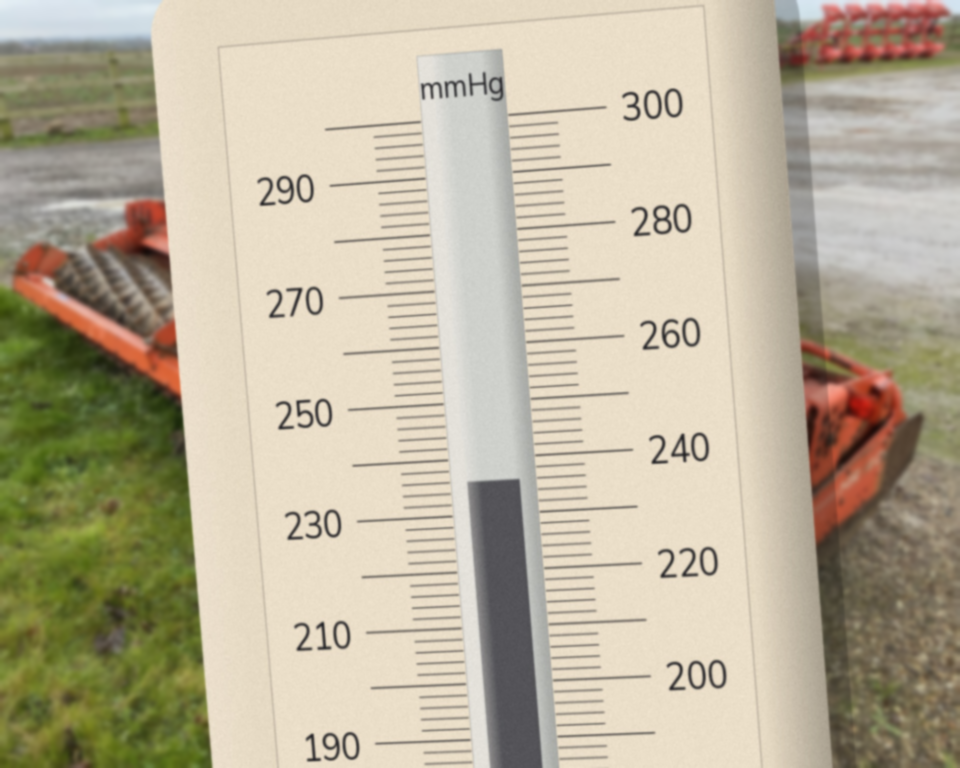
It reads **236** mmHg
